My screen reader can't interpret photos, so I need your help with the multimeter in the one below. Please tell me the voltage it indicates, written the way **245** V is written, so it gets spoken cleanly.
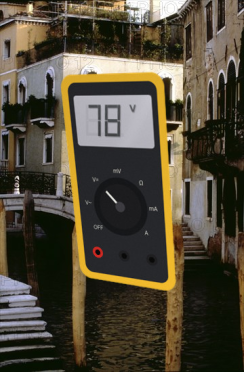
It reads **78** V
